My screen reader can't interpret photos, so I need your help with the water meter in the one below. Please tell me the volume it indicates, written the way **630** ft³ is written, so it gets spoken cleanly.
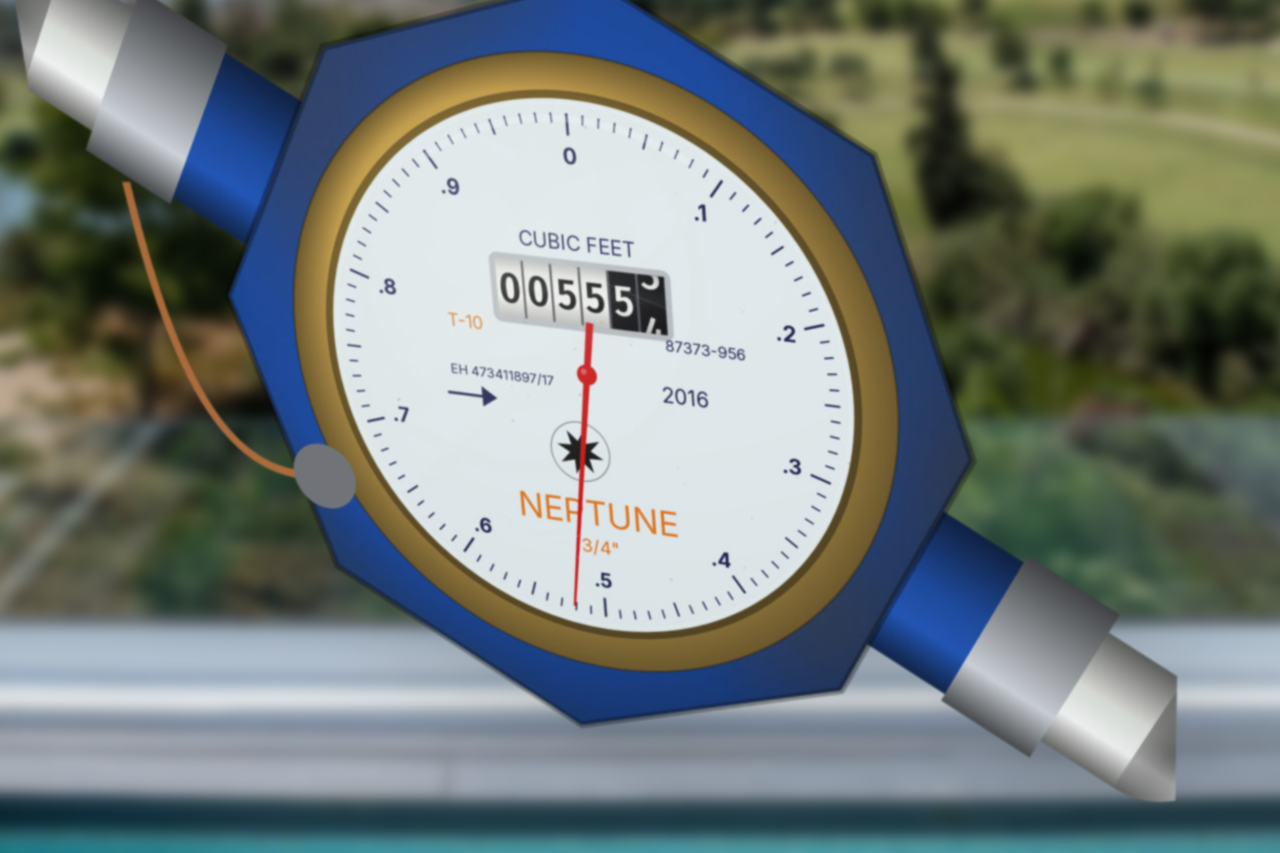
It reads **5553.52** ft³
